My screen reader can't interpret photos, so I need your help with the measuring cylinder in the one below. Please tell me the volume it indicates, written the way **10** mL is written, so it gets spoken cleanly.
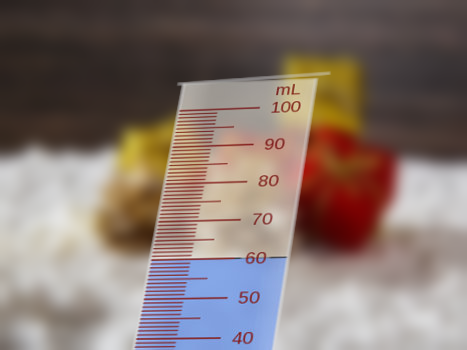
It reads **60** mL
